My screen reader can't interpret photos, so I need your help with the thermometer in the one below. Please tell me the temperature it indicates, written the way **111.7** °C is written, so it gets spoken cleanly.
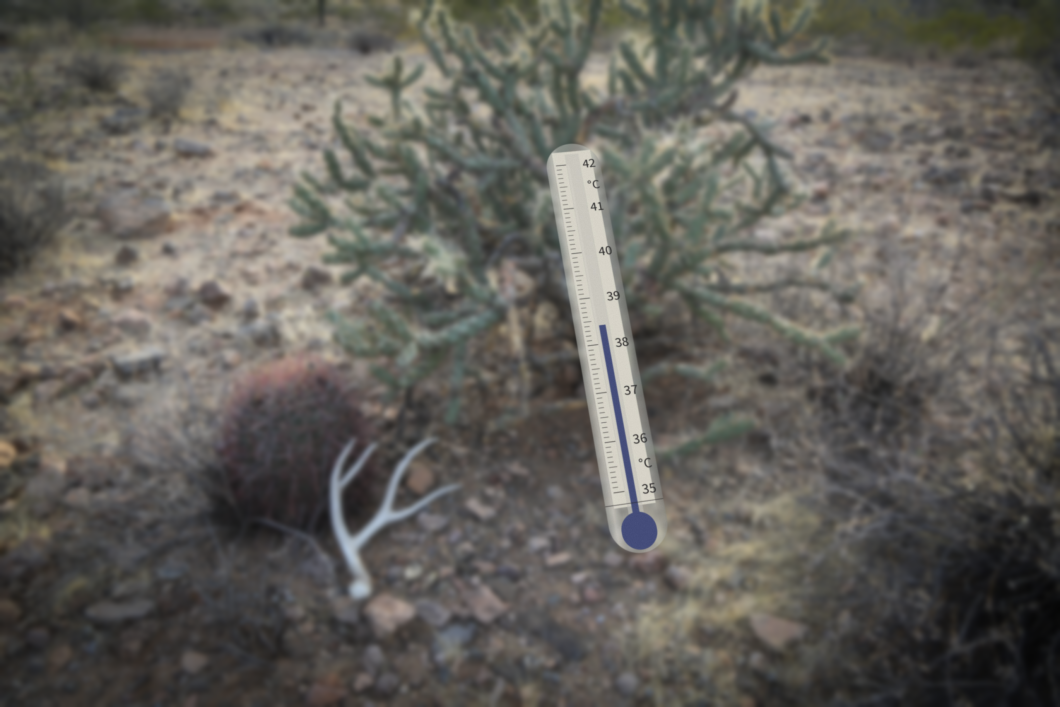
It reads **38.4** °C
